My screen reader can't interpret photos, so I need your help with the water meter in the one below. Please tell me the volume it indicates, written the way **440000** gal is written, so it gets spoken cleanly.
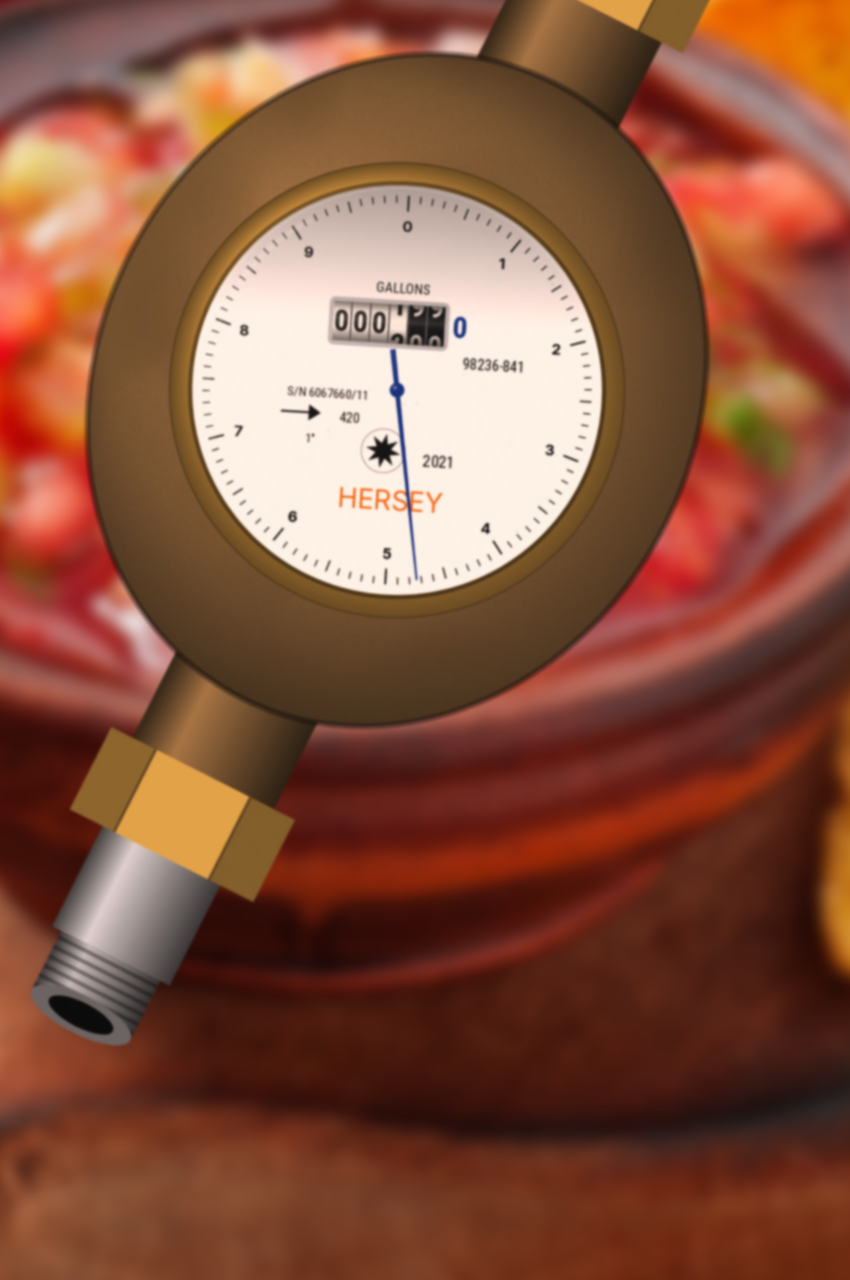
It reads **1994.7** gal
